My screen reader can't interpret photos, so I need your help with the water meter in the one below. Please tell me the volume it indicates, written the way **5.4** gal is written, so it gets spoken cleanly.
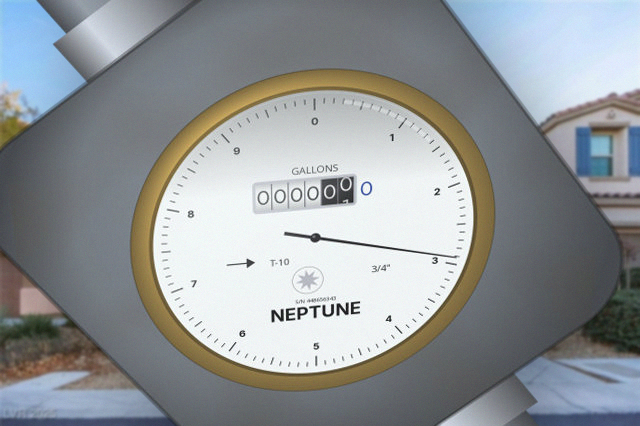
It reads **2.9** gal
